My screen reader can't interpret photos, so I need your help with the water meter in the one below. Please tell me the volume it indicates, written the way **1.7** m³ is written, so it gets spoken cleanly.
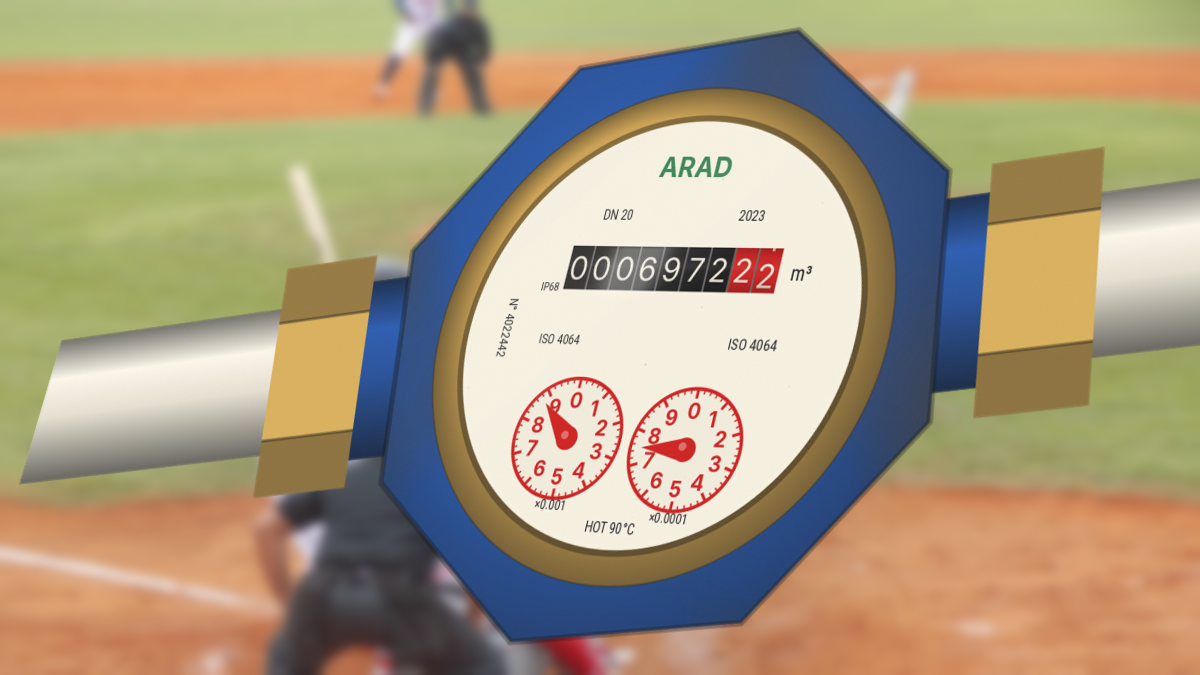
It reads **6972.2187** m³
